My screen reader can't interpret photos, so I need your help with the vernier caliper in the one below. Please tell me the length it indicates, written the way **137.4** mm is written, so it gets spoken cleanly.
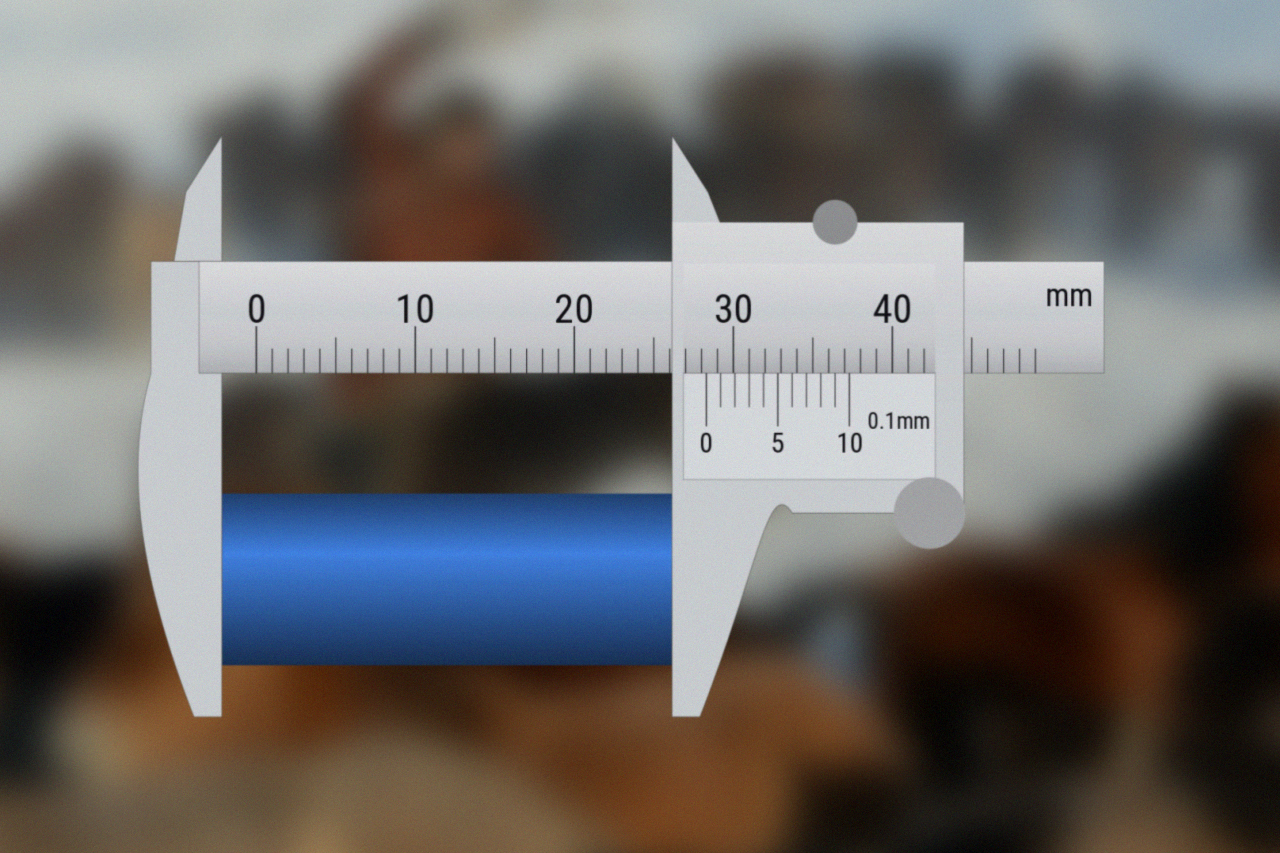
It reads **28.3** mm
